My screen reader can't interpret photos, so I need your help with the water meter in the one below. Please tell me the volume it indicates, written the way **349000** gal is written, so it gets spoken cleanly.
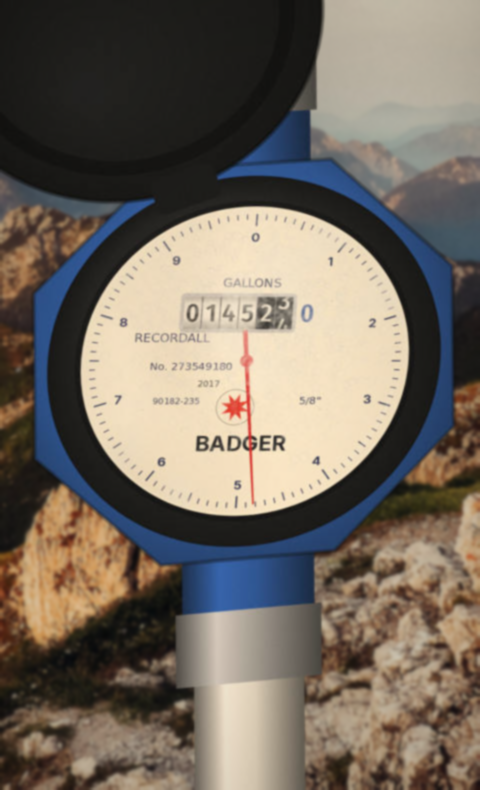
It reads **145234.8** gal
